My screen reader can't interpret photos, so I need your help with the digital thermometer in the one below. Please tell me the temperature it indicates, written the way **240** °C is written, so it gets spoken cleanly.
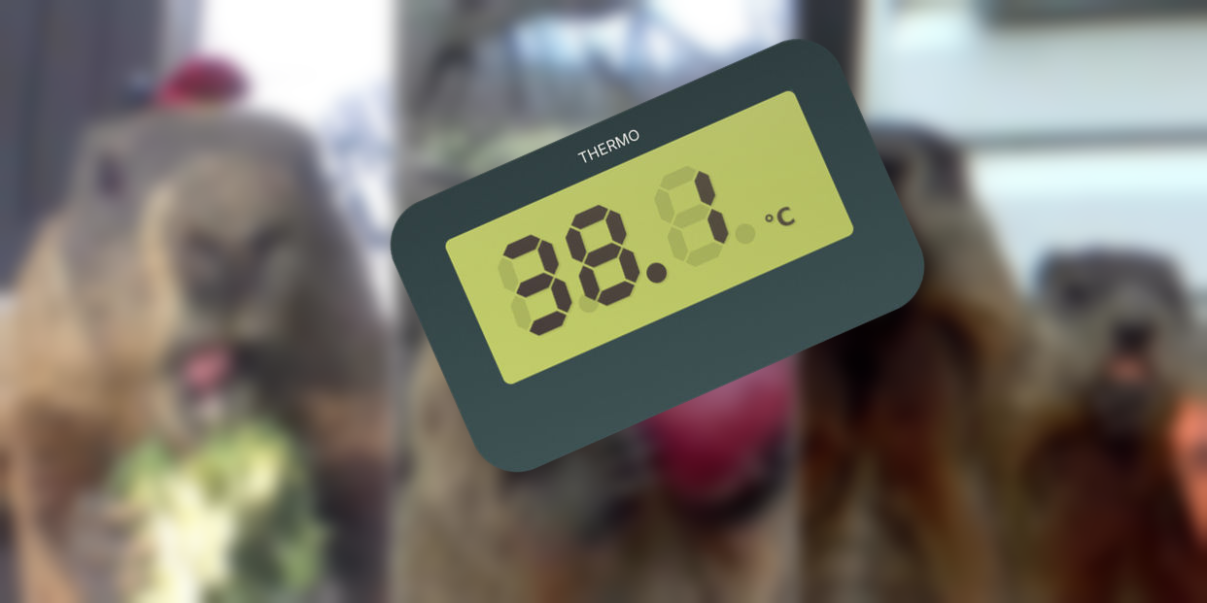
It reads **38.1** °C
